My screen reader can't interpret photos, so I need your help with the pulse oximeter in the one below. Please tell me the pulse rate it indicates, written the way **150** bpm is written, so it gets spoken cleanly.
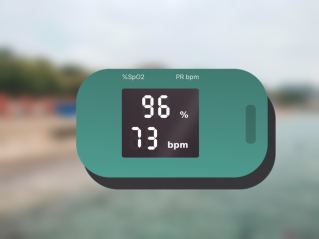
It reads **73** bpm
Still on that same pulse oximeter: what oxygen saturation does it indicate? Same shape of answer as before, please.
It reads **96** %
